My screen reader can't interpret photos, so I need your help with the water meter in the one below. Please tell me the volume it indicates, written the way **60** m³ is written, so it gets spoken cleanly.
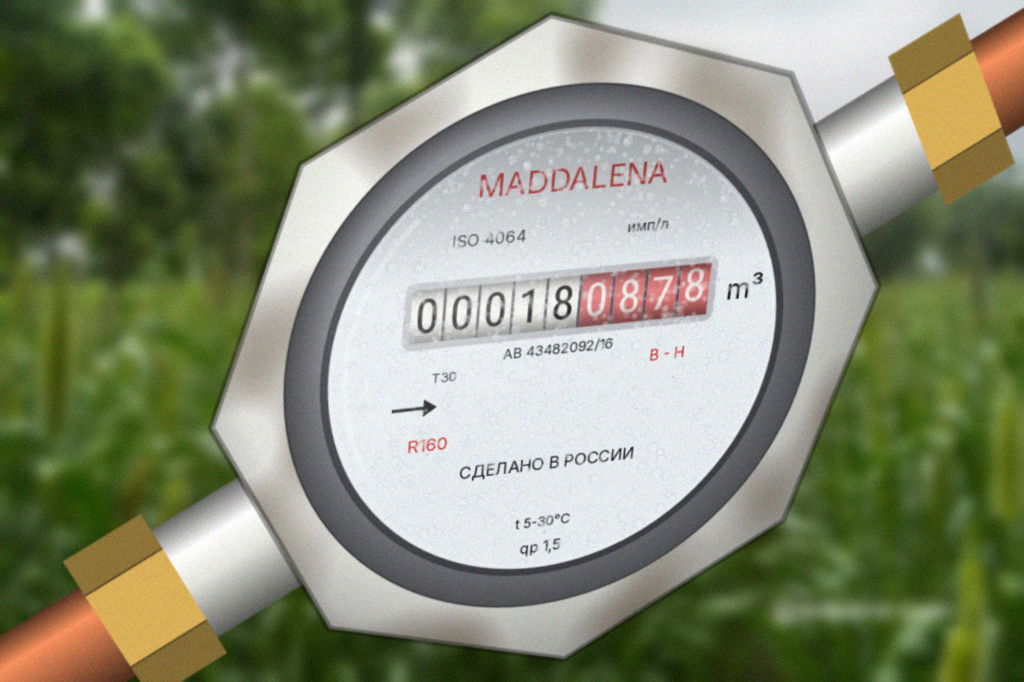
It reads **18.0878** m³
